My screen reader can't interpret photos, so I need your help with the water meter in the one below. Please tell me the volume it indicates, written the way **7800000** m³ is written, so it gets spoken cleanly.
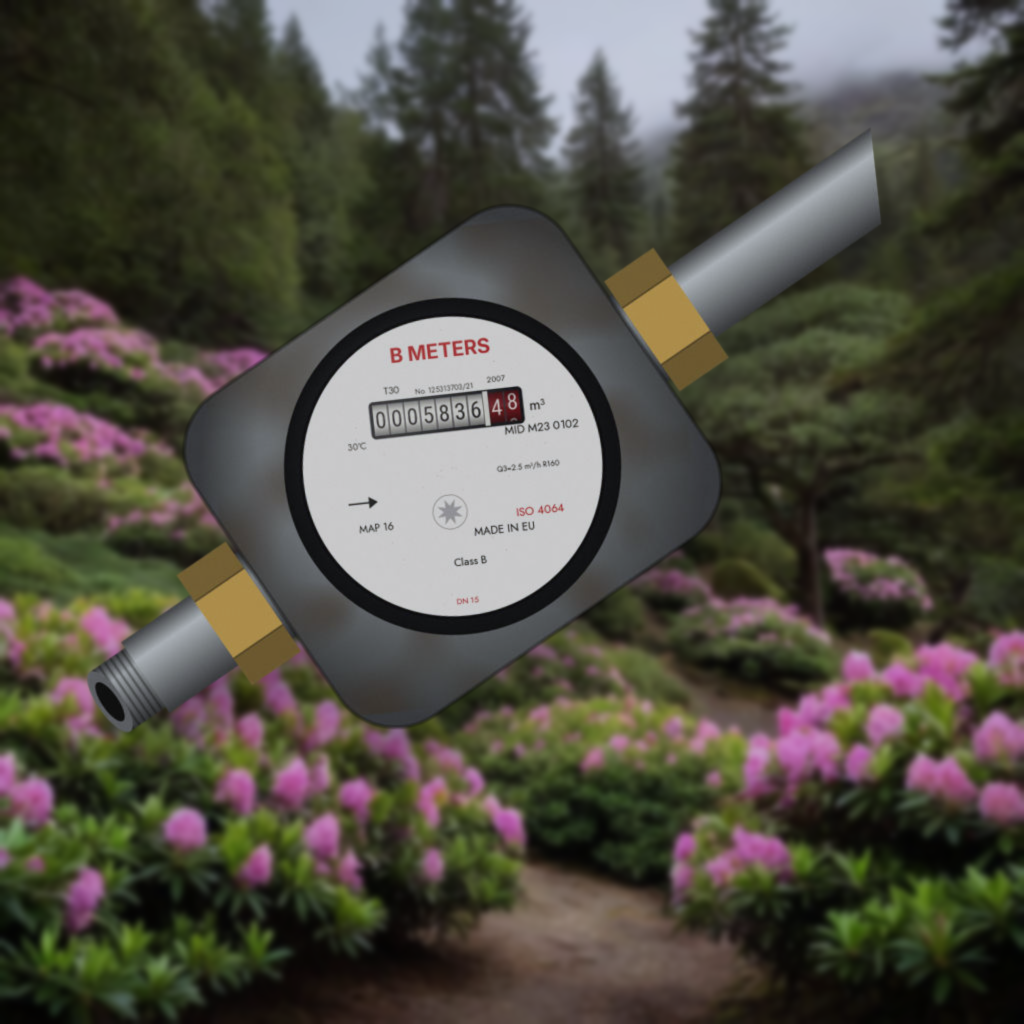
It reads **5836.48** m³
